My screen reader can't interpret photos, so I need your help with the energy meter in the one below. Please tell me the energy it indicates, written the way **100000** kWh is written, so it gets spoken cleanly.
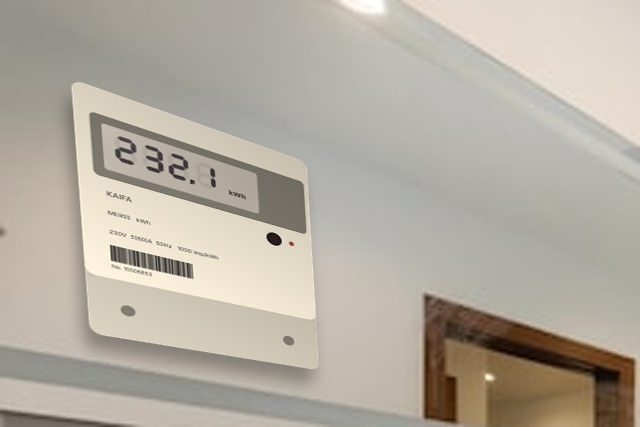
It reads **232.1** kWh
